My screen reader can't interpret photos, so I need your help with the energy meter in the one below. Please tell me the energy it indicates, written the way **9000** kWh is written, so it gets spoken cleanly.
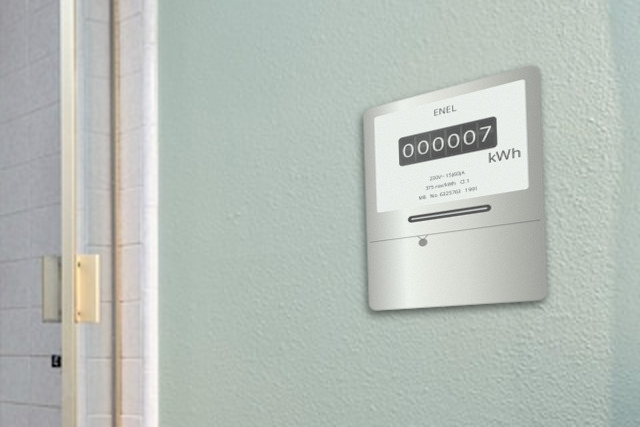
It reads **7** kWh
